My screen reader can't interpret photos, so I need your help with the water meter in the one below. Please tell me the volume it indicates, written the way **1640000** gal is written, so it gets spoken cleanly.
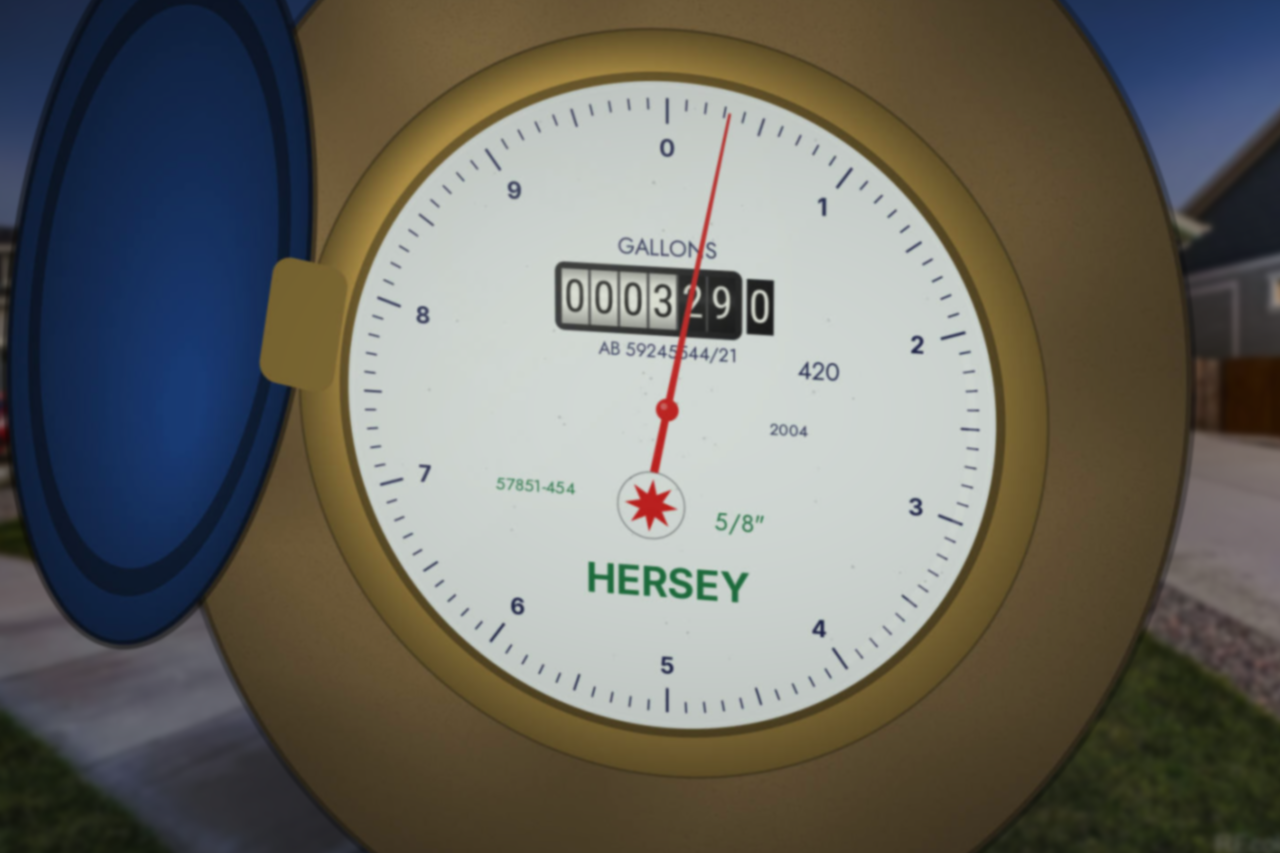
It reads **3290.3** gal
